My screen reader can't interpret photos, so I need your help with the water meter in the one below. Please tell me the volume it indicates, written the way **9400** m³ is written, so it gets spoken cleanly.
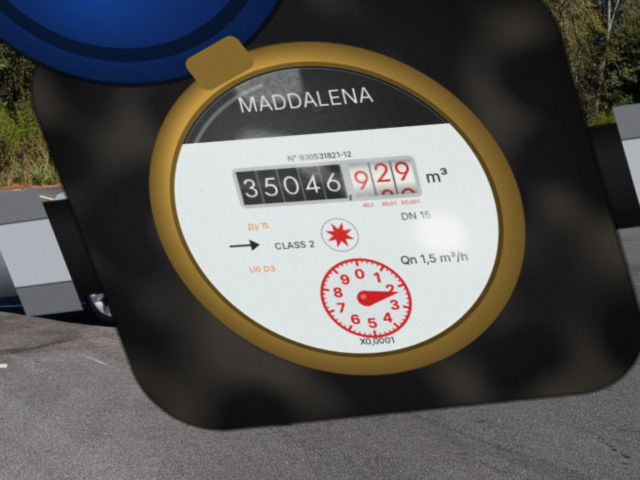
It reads **35046.9292** m³
